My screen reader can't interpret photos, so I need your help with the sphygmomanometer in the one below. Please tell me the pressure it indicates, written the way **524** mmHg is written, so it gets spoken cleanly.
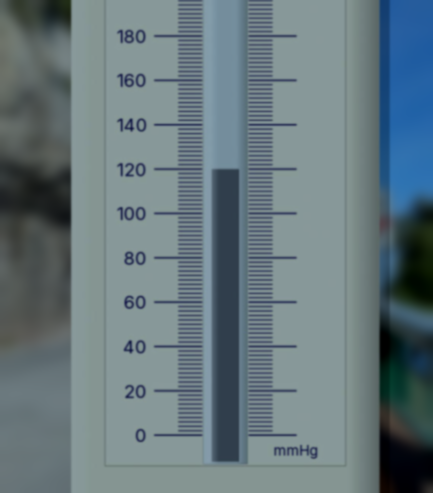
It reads **120** mmHg
